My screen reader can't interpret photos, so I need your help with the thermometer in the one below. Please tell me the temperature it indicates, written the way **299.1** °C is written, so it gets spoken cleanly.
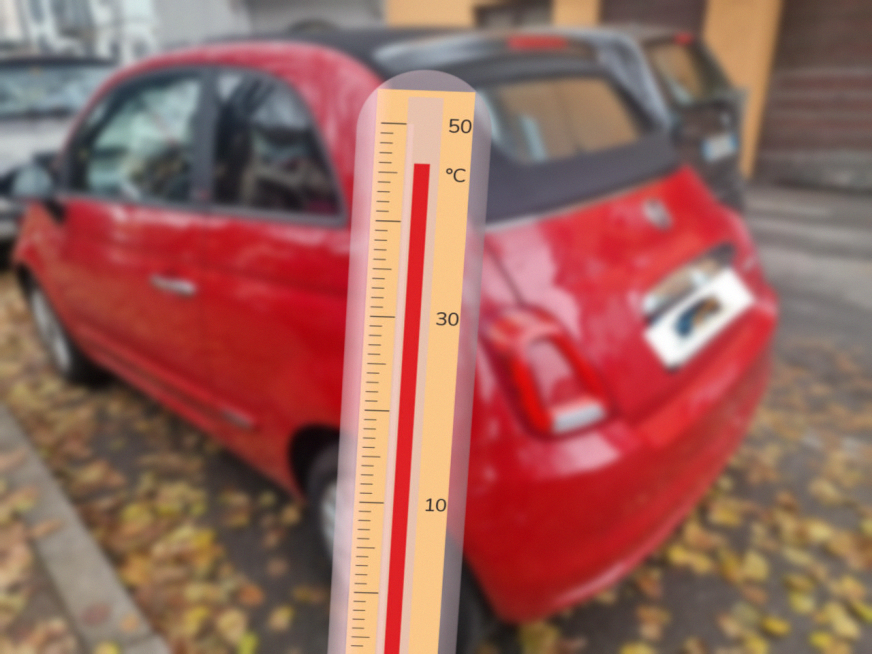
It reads **46** °C
